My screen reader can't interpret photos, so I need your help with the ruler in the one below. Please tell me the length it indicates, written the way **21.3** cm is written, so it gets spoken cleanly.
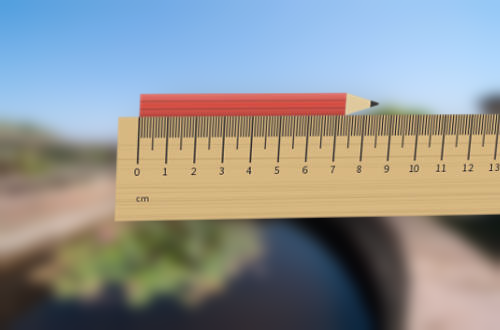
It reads **8.5** cm
